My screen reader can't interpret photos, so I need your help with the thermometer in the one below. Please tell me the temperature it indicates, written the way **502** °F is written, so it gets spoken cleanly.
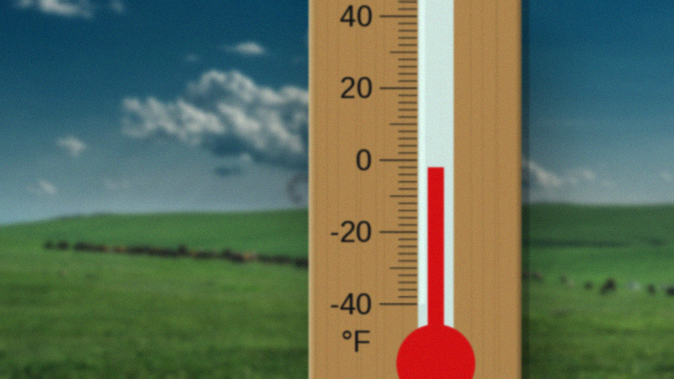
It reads **-2** °F
